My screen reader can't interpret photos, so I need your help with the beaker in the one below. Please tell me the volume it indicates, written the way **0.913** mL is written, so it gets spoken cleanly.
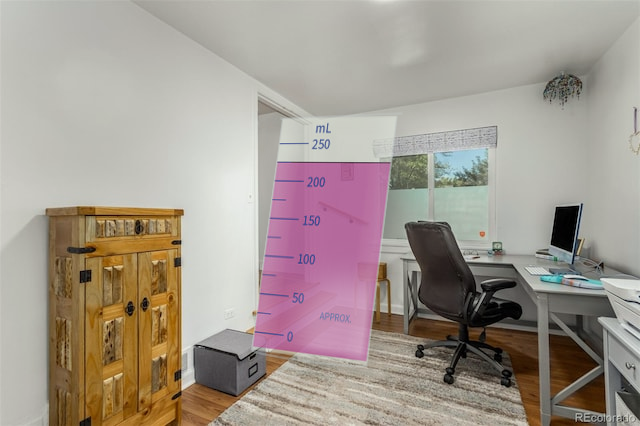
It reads **225** mL
